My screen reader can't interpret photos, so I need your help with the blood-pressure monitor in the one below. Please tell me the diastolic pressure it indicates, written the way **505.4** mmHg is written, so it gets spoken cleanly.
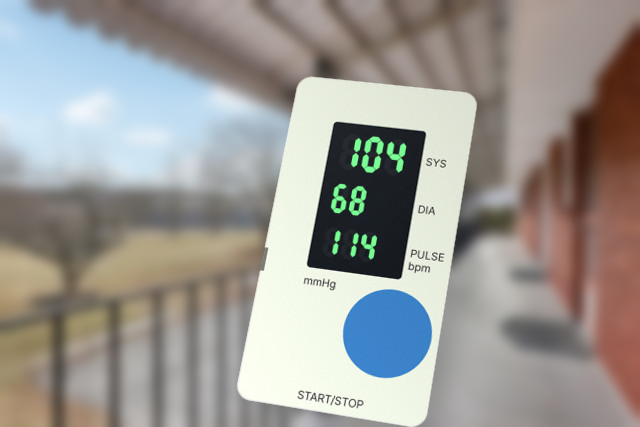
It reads **68** mmHg
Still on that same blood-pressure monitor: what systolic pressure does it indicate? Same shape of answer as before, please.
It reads **104** mmHg
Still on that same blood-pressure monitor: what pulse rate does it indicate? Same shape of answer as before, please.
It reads **114** bpm
